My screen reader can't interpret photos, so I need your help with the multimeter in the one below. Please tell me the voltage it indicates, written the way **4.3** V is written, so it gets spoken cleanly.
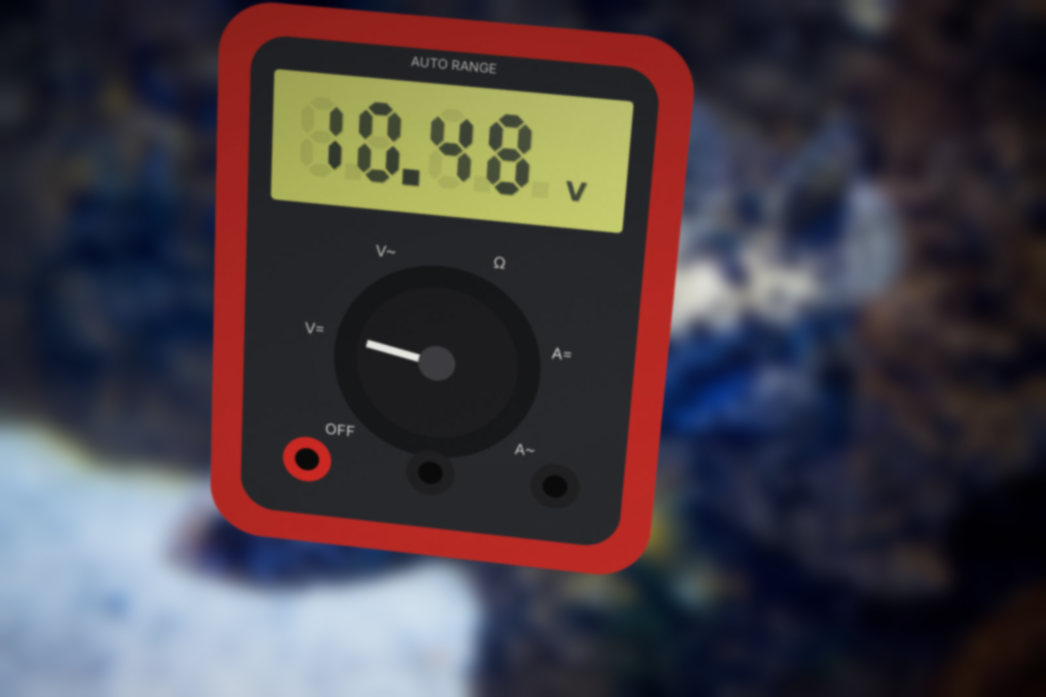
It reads **10.48** V
